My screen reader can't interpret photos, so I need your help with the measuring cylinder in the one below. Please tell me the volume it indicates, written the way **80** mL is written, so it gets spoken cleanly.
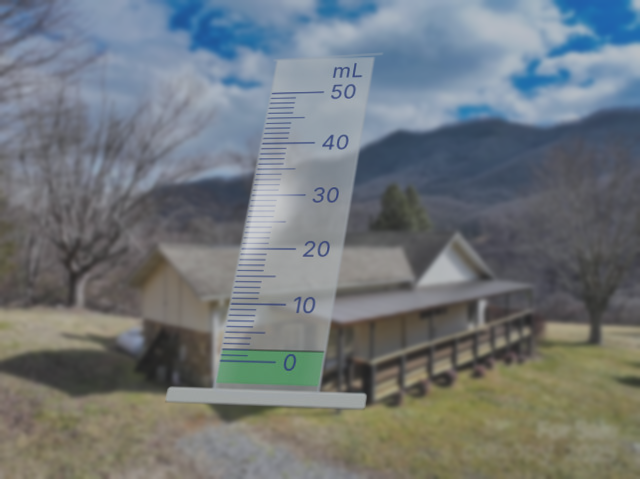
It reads **2** mL
